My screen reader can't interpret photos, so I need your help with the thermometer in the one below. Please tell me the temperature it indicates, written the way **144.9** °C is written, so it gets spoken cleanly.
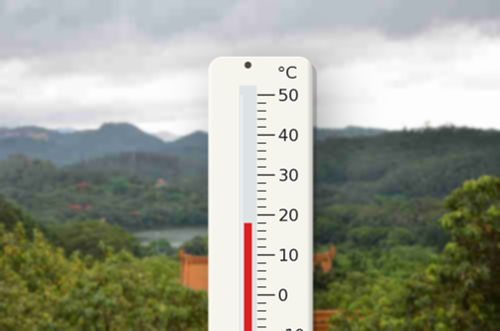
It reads **18** °C
